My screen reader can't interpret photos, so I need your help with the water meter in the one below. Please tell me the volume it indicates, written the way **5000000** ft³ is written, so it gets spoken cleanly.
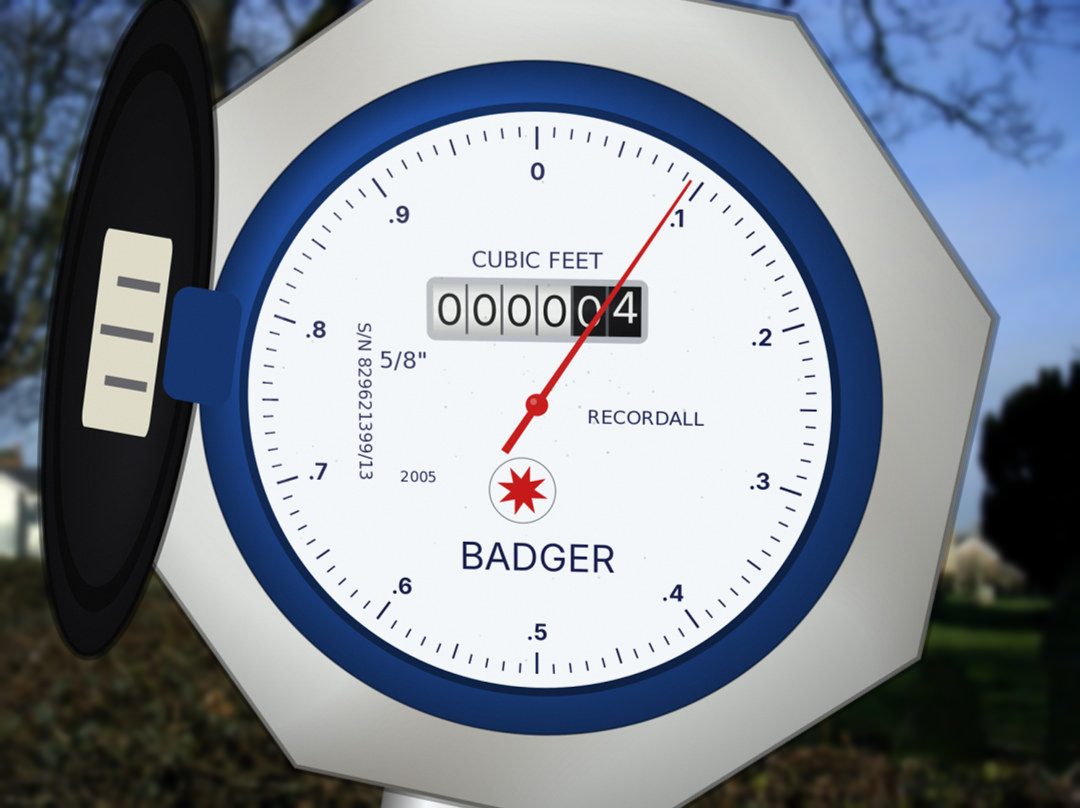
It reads **4.09** ft³
